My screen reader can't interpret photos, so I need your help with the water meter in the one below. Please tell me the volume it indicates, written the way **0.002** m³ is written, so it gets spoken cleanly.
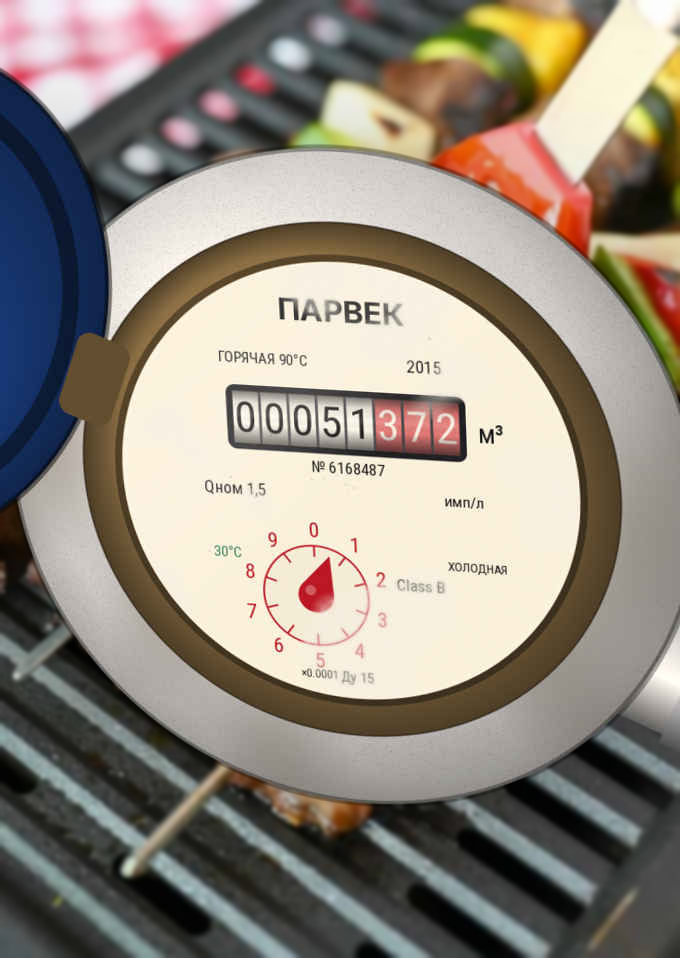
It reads **51.3720** m³
